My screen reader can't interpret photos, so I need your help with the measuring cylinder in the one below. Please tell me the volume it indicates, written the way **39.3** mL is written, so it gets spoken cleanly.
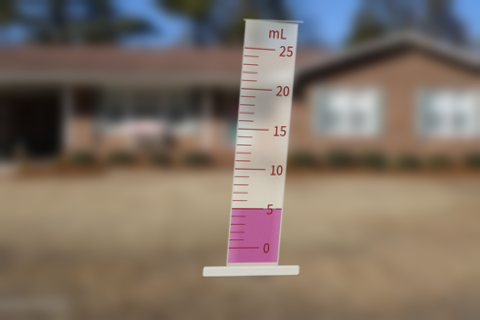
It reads **5** mL
